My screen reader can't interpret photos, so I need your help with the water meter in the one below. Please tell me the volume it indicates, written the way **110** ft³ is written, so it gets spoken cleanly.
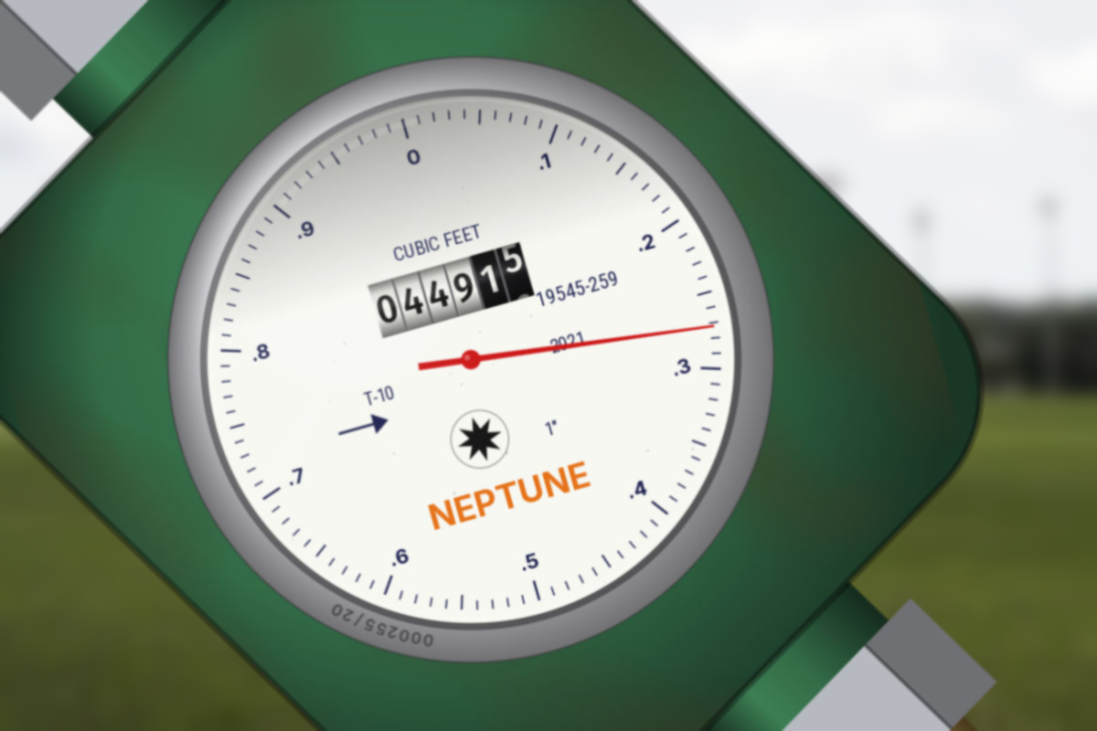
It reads **44915.27** ft³
